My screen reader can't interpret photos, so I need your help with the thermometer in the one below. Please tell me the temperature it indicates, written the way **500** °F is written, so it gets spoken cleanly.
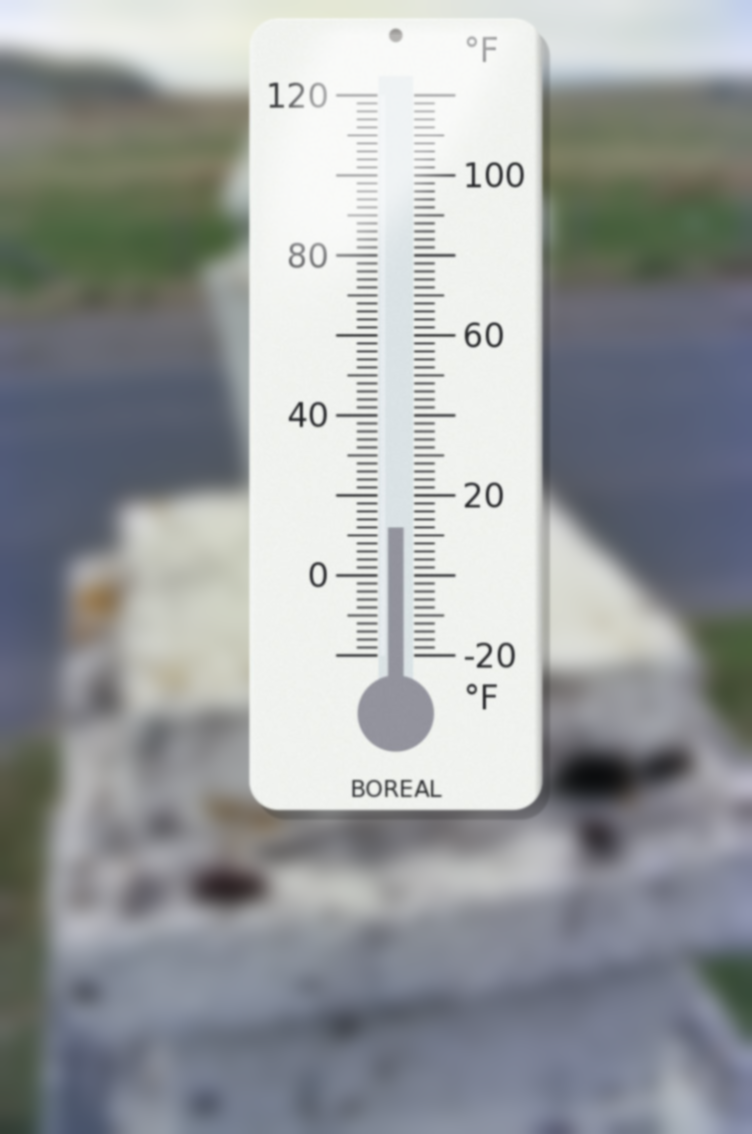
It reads **12** °F
